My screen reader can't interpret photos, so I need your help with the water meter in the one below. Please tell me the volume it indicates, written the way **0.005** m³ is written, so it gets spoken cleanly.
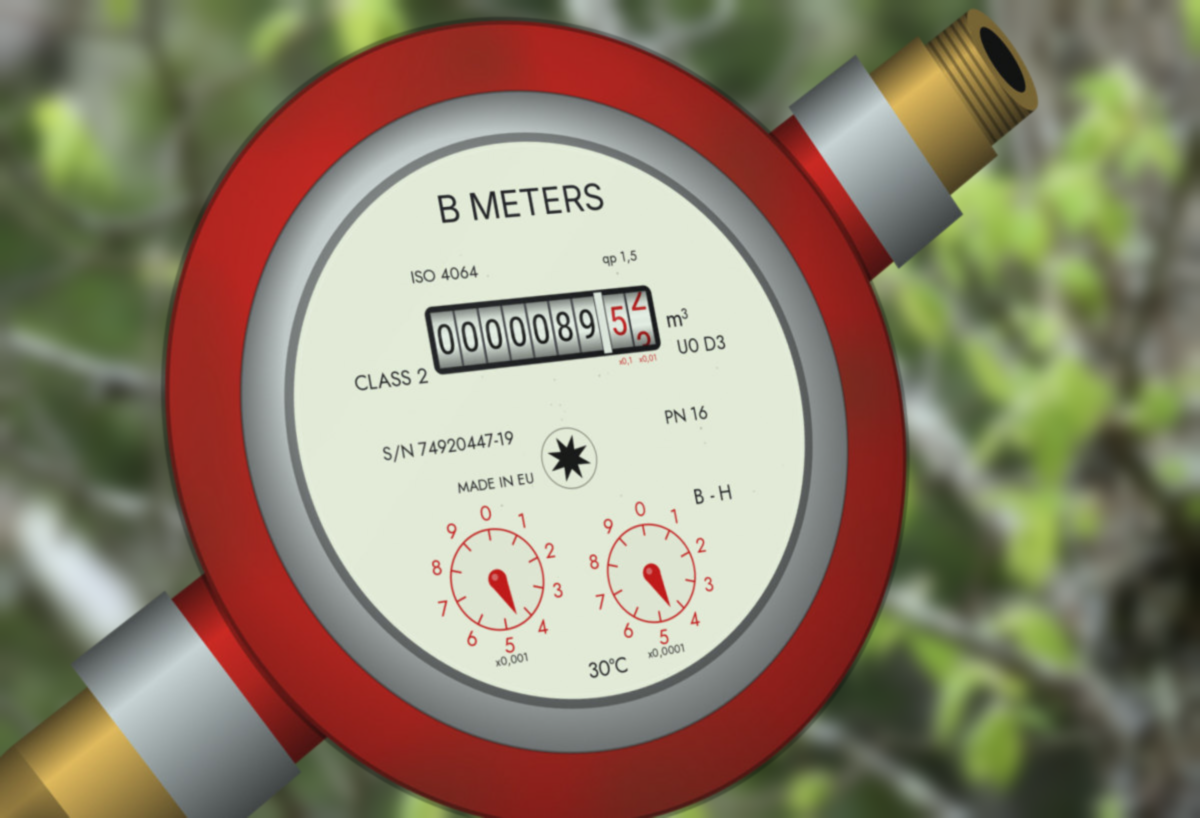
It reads **89.5244** m³
